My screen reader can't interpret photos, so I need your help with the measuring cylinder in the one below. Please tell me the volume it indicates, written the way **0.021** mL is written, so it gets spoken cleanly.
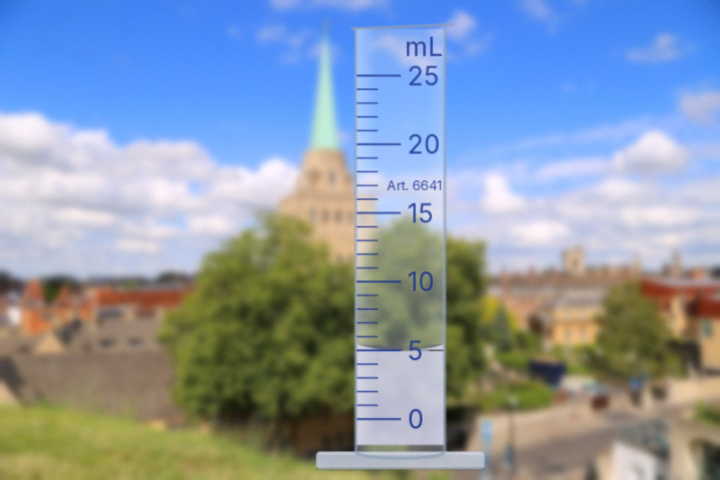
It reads **5** mL
